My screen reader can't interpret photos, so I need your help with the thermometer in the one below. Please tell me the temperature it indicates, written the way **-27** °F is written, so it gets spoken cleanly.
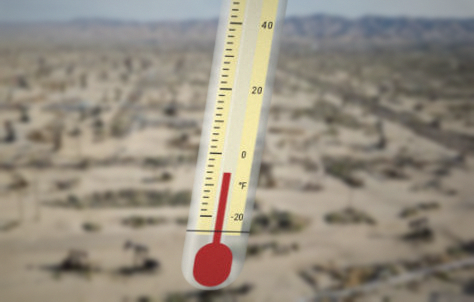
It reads **-6** °F
